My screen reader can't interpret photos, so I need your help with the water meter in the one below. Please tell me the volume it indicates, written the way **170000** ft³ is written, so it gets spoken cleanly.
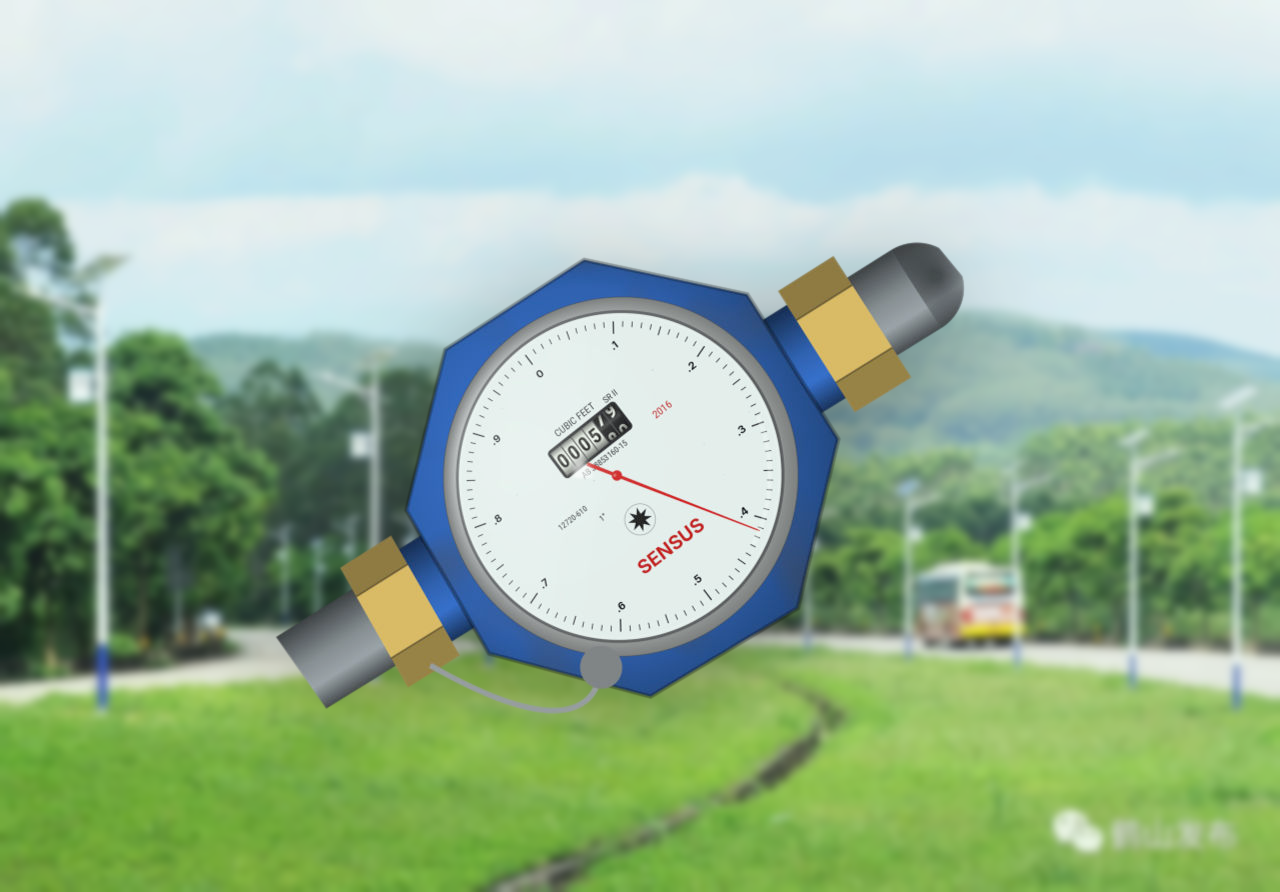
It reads **579.41** ft³
